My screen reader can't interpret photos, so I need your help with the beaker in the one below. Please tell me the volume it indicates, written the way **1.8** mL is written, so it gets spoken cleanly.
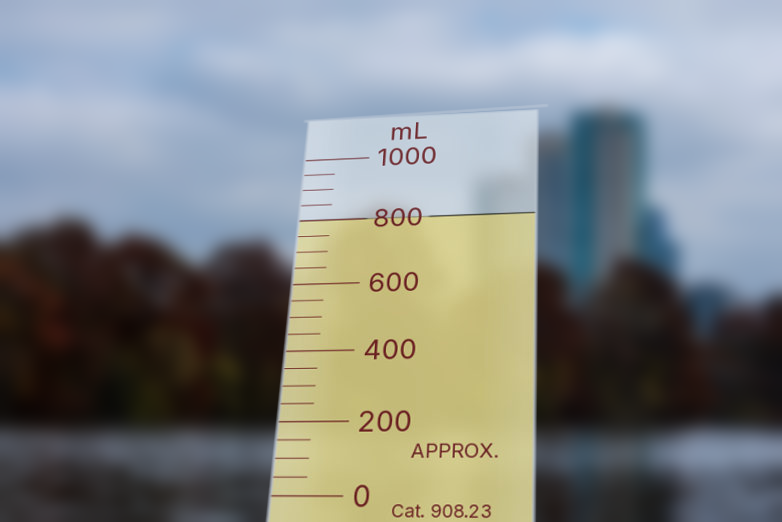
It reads **800** mL
